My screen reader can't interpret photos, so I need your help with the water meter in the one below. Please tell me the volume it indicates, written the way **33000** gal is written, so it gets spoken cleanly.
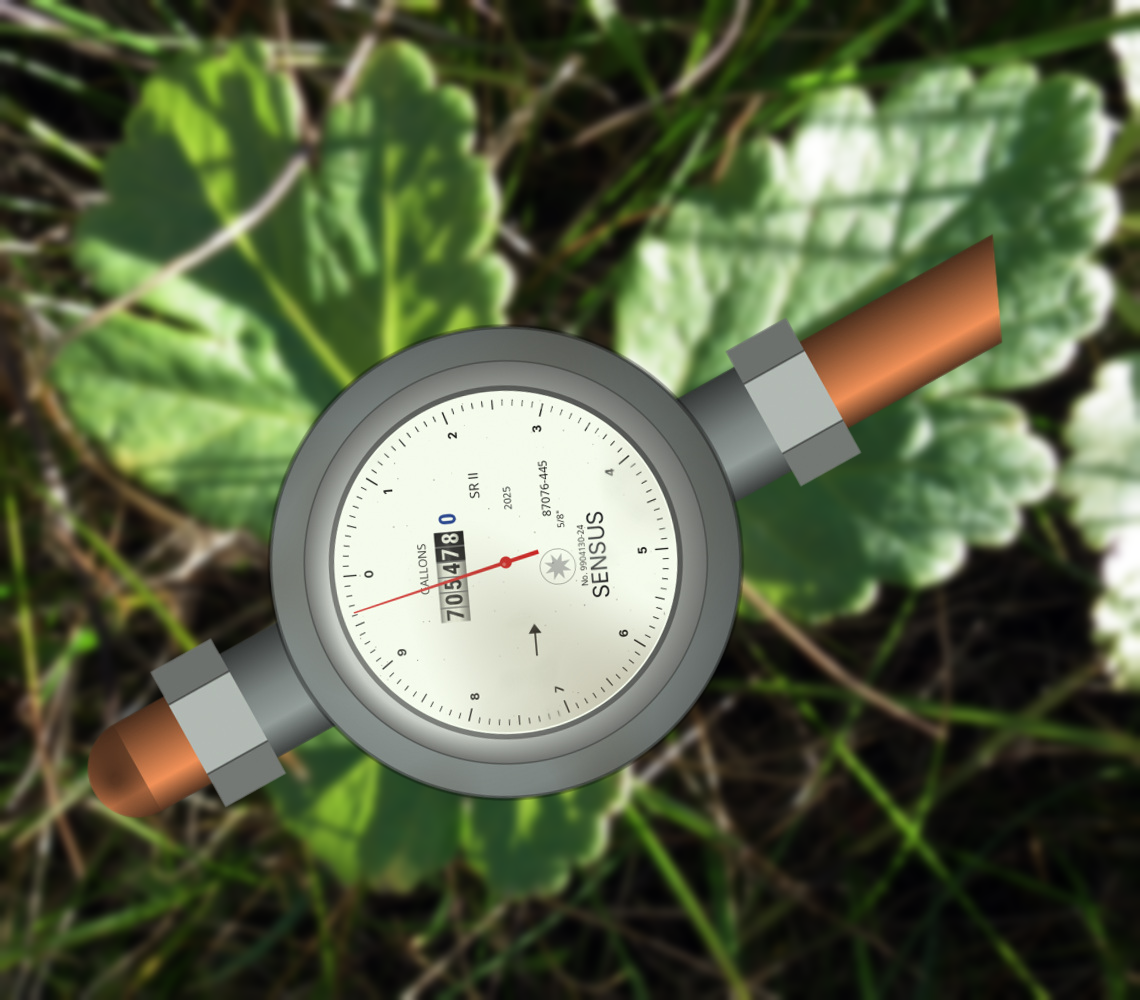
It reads **7054779.6** gal
